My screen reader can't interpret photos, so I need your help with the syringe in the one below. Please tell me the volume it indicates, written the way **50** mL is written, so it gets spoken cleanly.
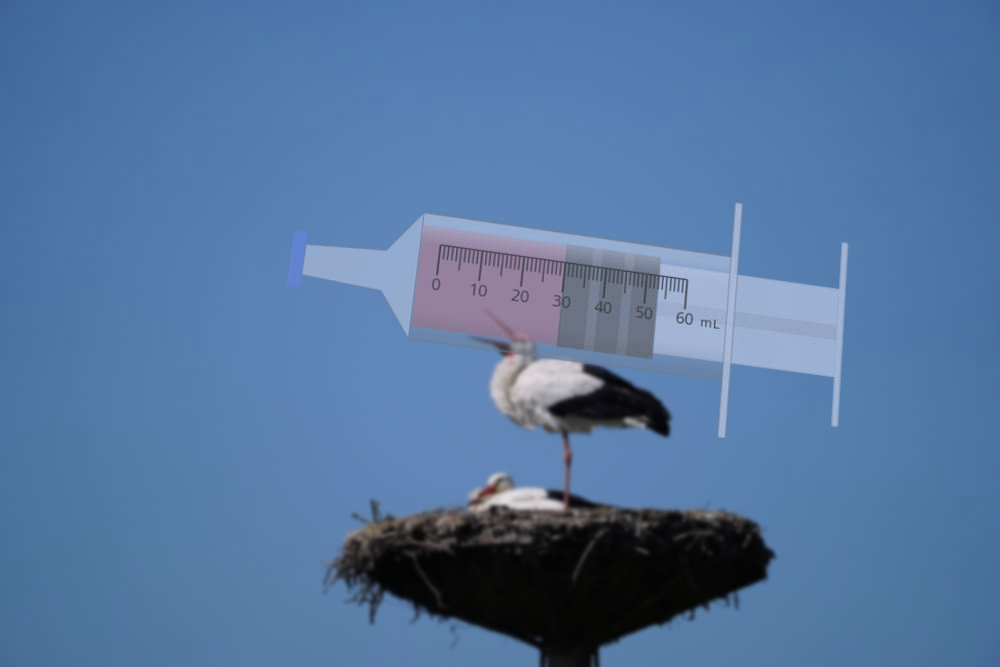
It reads **30** mL
